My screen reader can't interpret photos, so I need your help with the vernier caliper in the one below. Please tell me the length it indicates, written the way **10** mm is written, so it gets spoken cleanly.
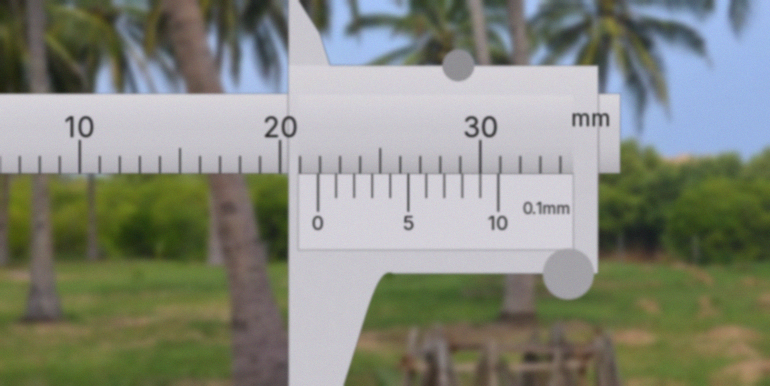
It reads **21.9** mm
